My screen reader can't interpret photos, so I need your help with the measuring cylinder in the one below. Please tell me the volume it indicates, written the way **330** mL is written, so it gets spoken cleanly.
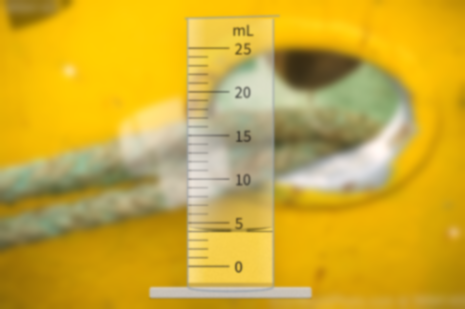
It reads **4** mL
